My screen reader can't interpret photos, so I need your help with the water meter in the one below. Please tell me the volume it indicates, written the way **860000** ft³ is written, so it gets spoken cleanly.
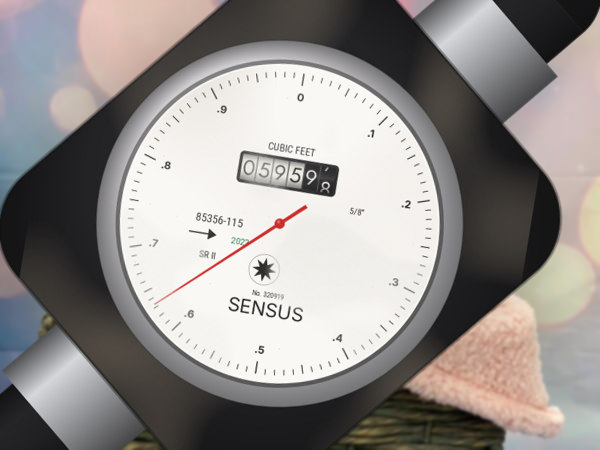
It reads **59597.63** ft³
